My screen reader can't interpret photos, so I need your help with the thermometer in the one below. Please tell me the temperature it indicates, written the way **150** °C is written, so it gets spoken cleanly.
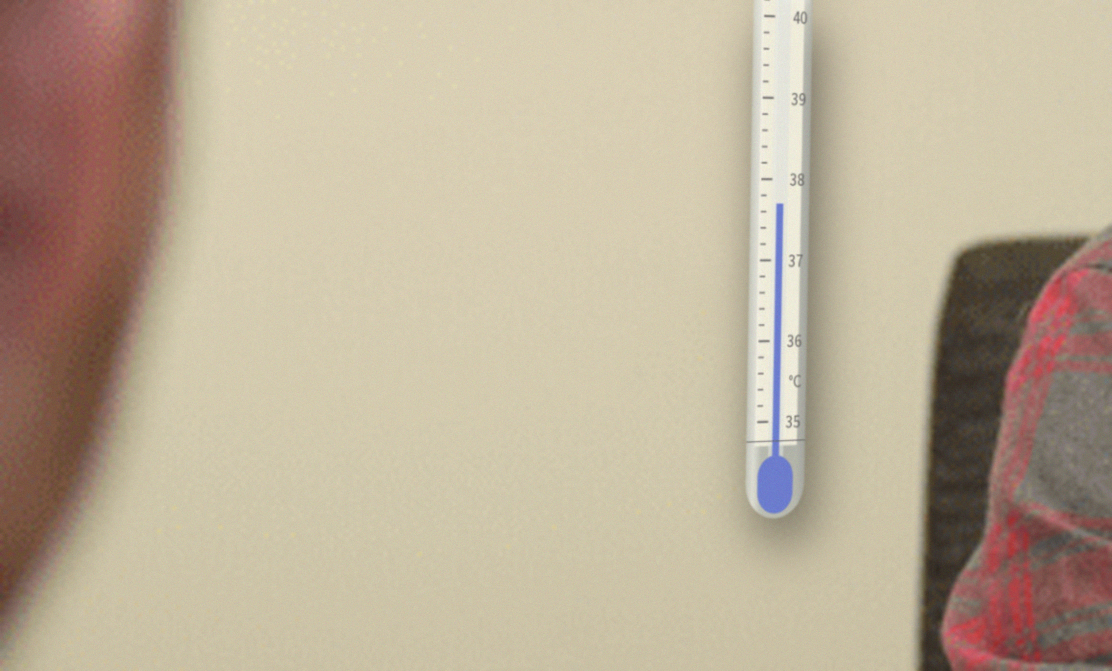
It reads **37.7** °C
